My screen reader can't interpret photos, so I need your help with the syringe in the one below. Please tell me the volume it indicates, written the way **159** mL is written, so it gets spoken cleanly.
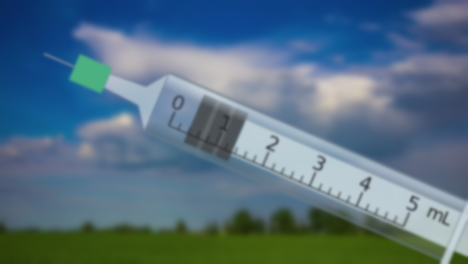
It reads **0.4** mL
